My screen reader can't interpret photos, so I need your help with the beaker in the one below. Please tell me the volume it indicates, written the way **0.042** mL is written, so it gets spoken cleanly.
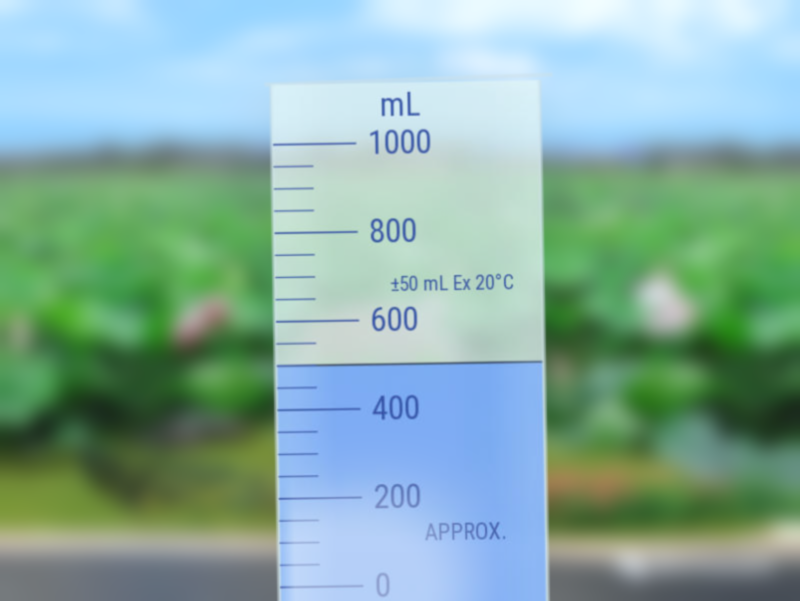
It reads **500** mL
